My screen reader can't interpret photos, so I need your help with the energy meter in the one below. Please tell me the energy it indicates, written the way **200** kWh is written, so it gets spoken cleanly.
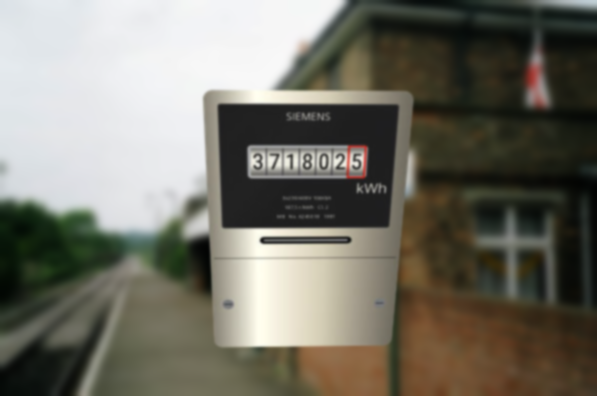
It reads **371802.5** kWh
